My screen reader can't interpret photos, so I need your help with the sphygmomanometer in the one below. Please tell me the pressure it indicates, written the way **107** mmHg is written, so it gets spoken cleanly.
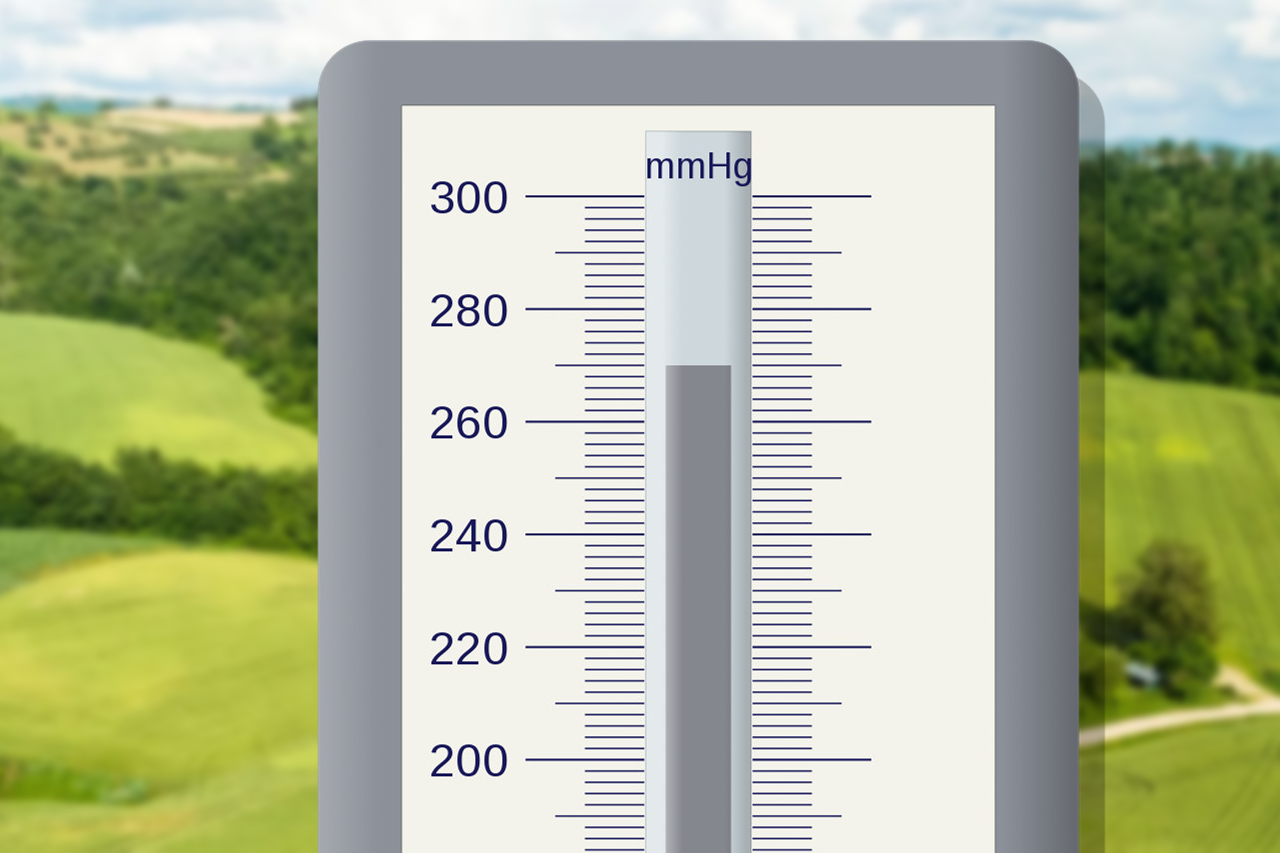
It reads **270** mmHg
